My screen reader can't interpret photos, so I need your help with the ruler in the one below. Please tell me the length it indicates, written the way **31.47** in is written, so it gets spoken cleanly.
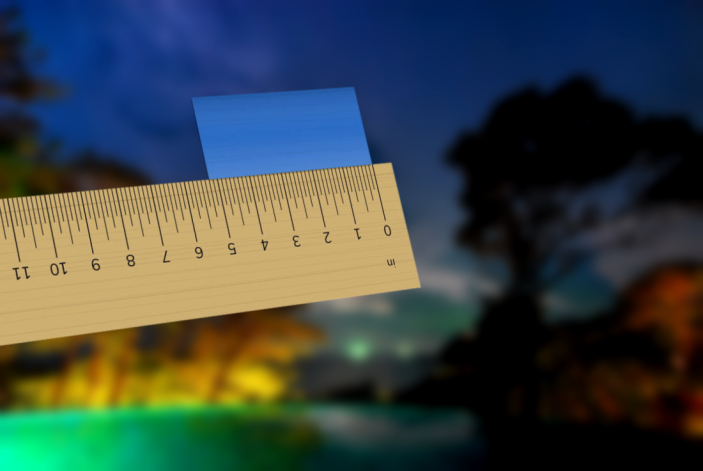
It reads **5.25** in
